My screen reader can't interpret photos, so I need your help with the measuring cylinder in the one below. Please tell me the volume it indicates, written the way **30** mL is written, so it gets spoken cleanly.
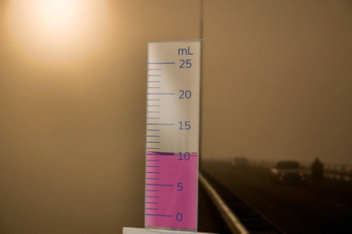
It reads **10** mL
